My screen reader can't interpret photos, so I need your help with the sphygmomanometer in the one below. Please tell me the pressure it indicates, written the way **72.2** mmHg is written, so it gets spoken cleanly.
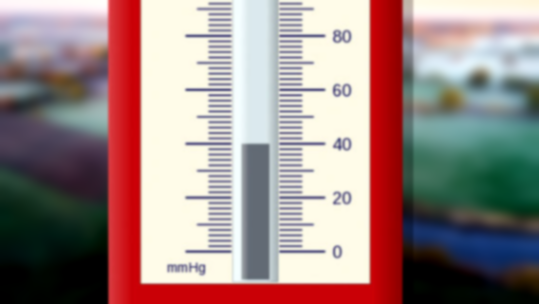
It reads **40** mmHg
